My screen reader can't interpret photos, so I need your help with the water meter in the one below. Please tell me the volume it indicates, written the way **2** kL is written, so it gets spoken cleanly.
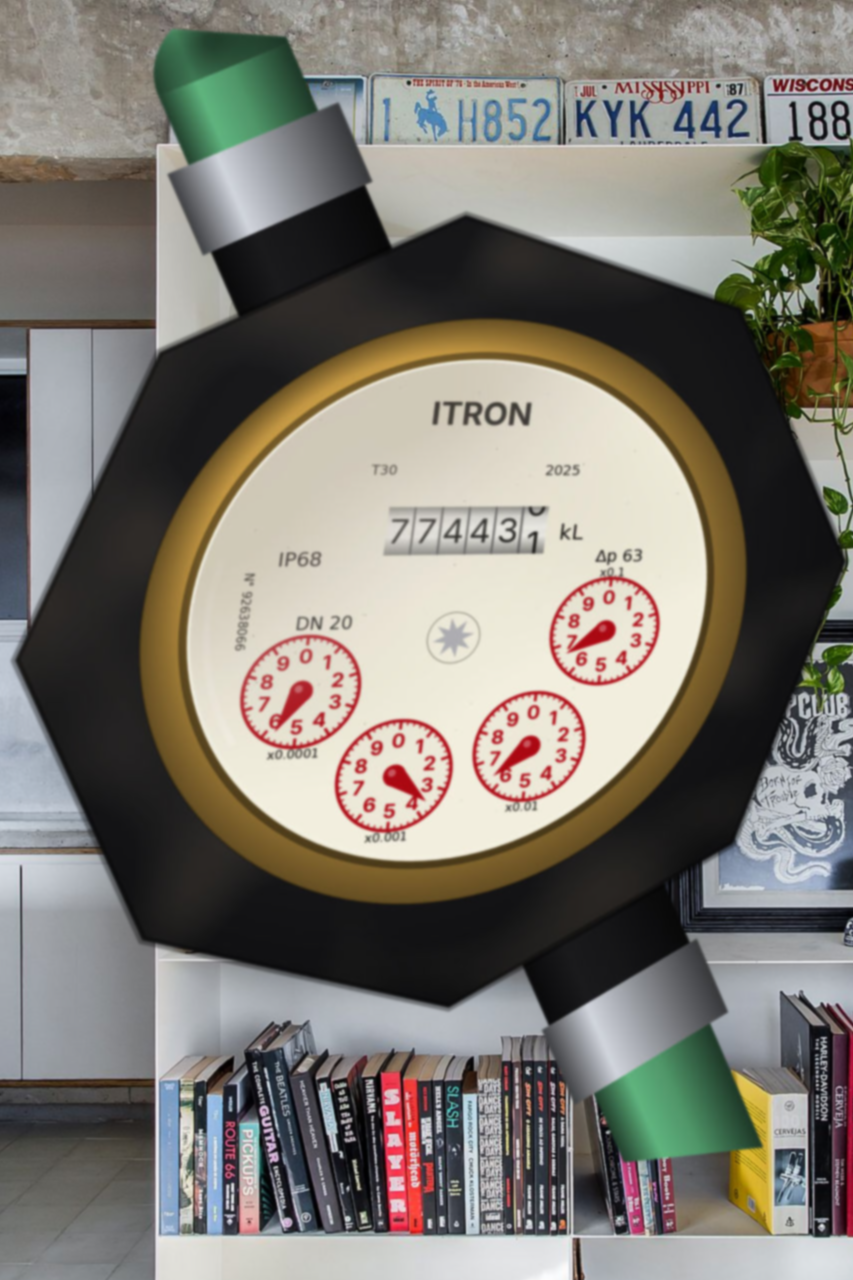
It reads **774430.6635** kL
